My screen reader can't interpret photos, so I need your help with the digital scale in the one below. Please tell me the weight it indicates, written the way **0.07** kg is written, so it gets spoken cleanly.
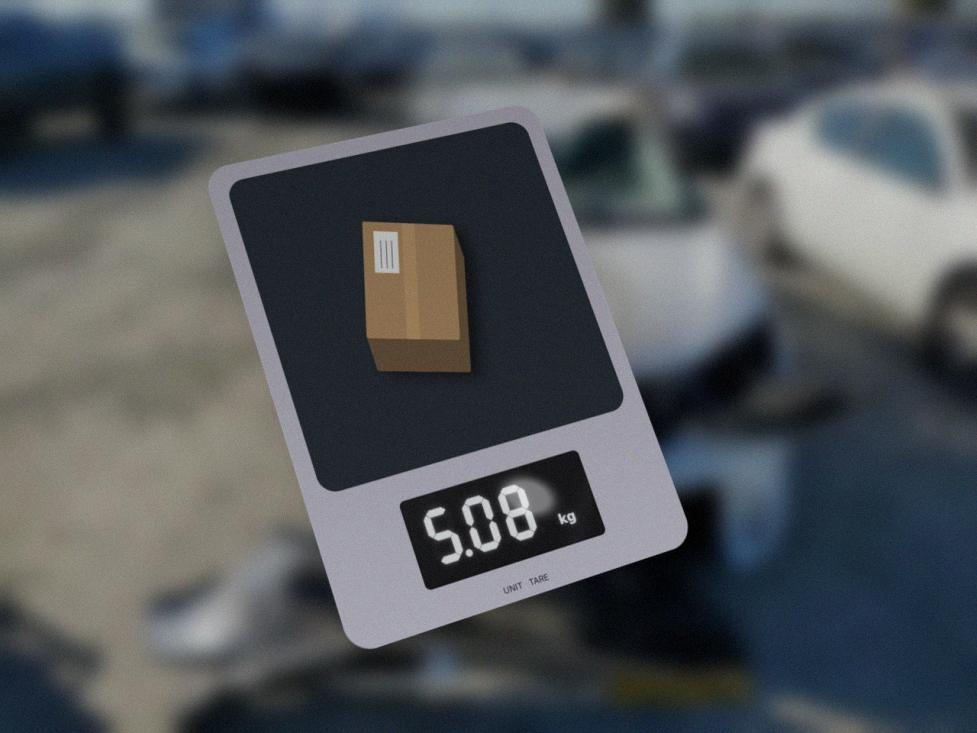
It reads **5.08** kg
